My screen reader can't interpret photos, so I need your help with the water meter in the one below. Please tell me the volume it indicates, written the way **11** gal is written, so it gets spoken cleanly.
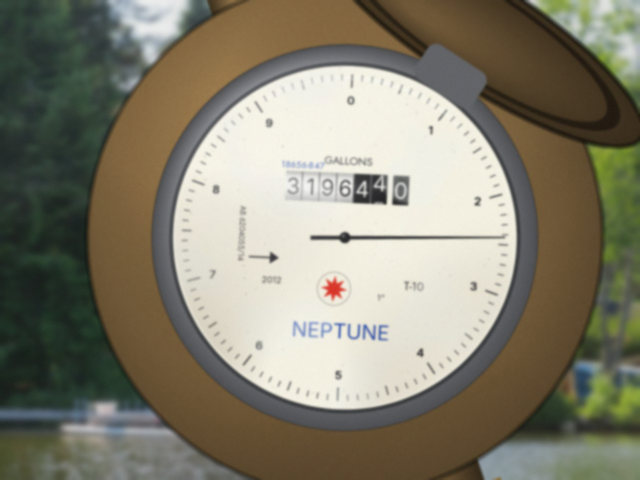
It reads **3196442.4** gal
